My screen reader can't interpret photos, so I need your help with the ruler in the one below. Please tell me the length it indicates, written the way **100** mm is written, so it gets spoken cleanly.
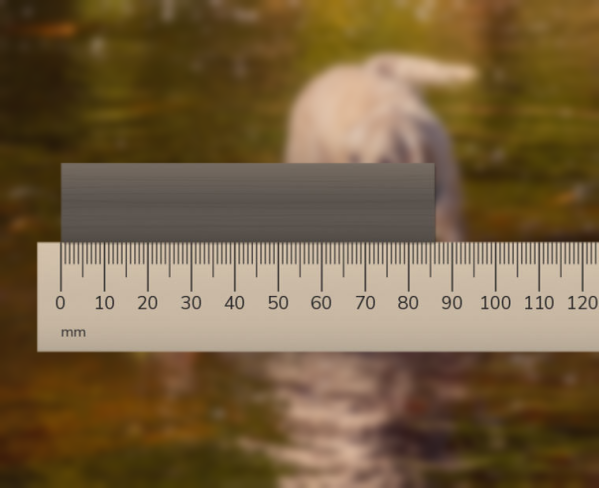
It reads **86** mm
